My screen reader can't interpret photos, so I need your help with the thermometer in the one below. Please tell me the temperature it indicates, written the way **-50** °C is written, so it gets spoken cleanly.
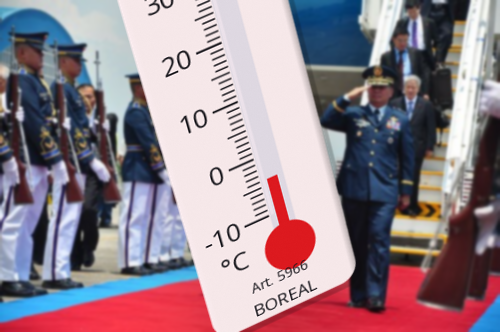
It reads **-4** °C
